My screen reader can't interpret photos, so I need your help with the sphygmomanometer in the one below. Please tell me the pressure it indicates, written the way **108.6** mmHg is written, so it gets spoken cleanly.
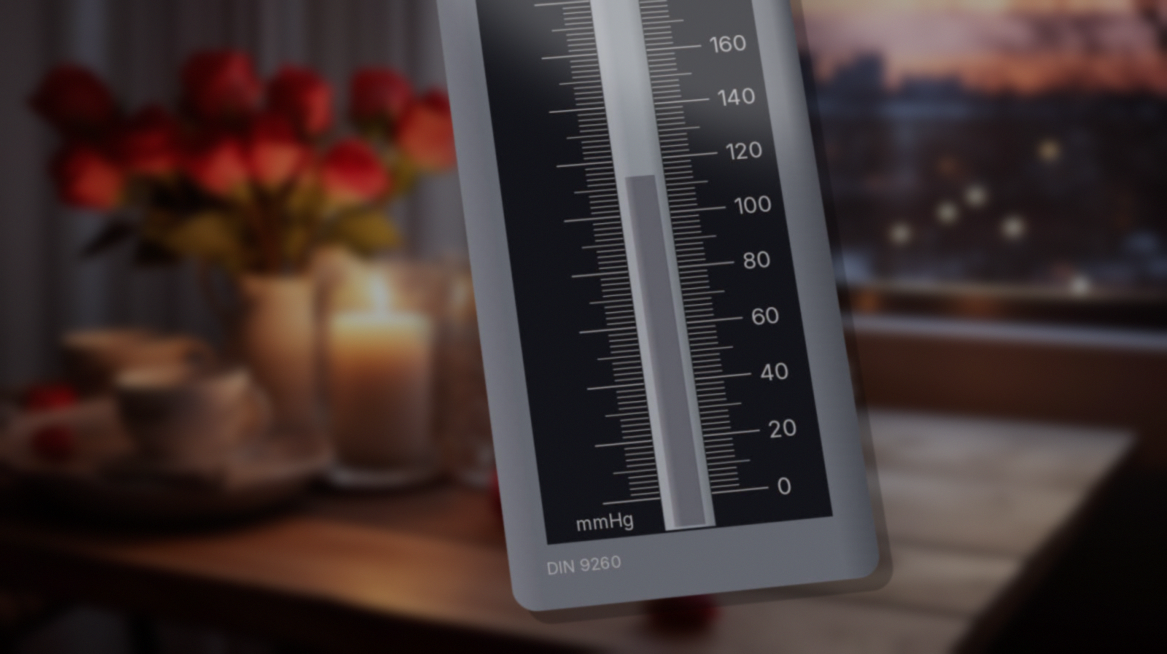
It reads **114** mmHg
